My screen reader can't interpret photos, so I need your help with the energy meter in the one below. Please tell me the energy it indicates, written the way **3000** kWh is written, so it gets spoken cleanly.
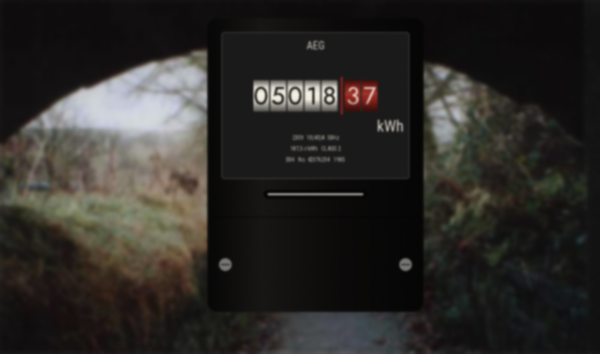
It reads **5018.37** kWh
